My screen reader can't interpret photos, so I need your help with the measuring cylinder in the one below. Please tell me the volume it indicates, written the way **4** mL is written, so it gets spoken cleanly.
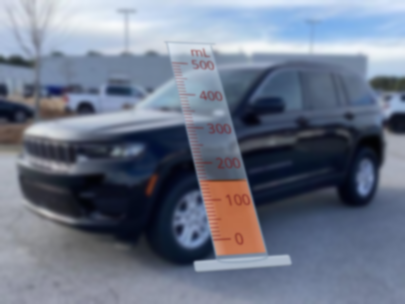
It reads **150** mL
